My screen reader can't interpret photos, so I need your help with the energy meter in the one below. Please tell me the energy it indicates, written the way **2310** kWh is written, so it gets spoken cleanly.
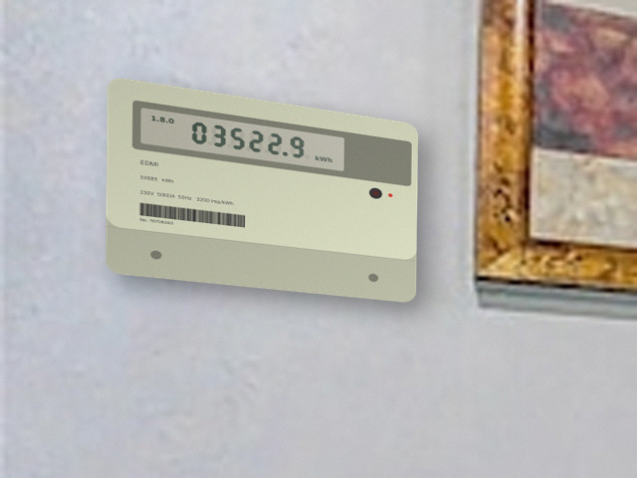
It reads **3522.9** kWh
